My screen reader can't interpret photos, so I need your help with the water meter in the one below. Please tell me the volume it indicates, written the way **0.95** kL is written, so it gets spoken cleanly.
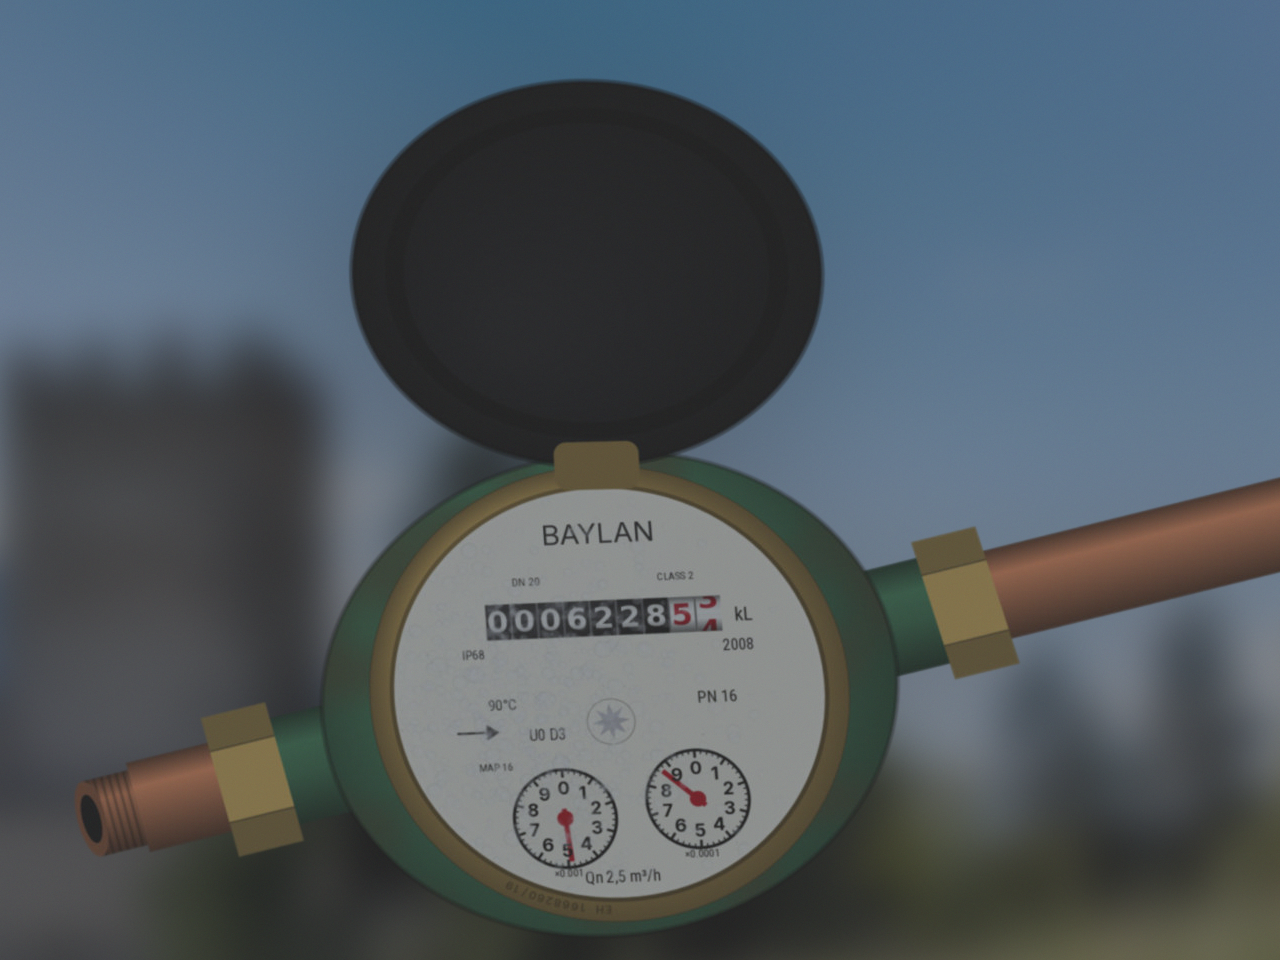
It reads **6228.5348** kL
